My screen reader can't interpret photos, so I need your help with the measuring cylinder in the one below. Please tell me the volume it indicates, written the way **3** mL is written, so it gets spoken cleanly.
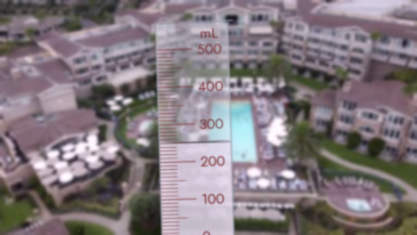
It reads **250** mL
